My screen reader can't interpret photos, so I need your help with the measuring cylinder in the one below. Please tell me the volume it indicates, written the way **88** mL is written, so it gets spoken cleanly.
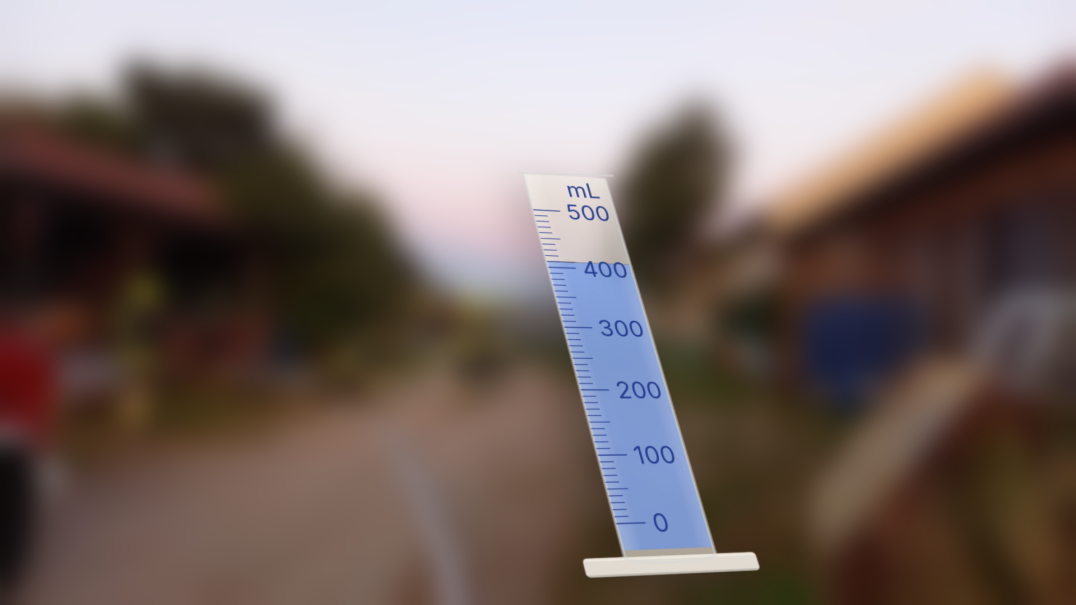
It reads **410** mL
